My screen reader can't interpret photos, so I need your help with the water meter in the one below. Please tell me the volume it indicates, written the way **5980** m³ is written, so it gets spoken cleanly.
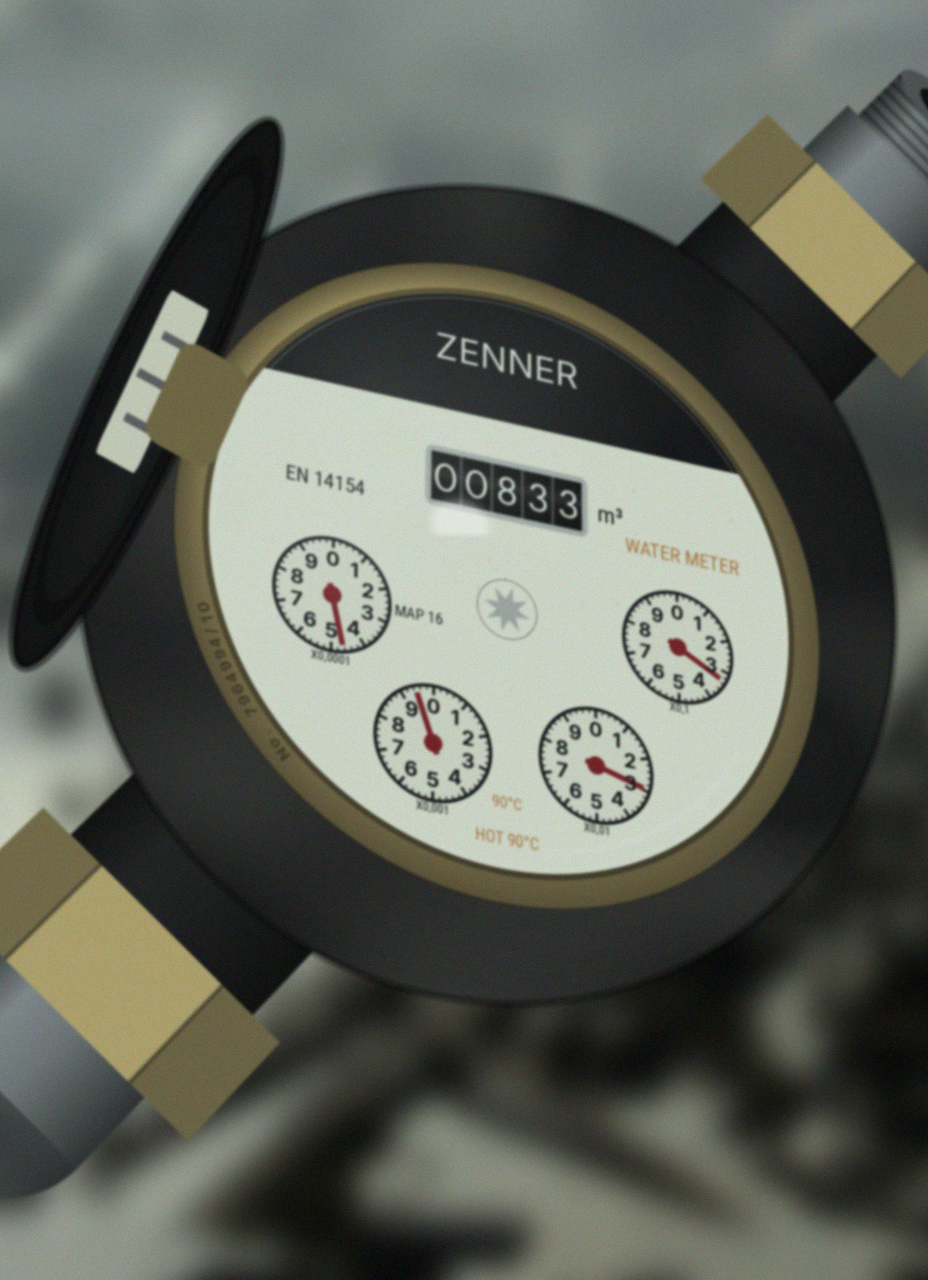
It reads **833.3294** m³
